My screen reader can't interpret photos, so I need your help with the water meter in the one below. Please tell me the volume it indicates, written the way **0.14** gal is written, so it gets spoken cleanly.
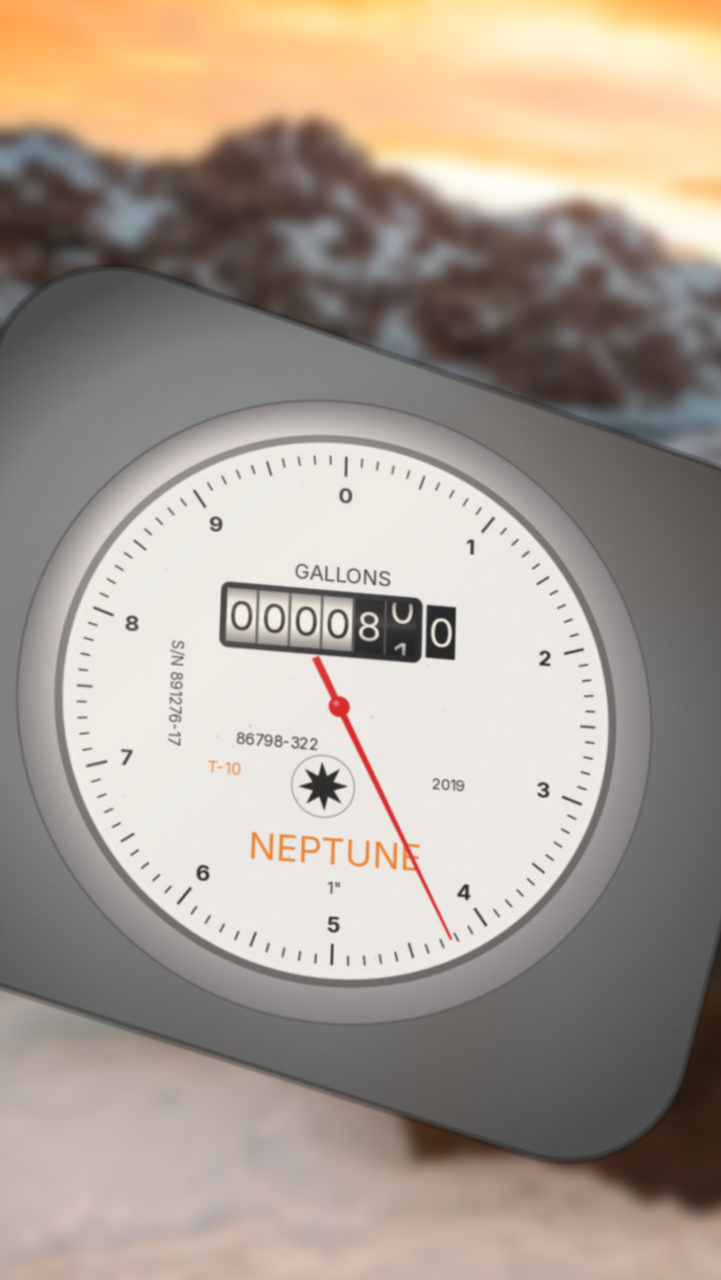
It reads **804.2** gal
